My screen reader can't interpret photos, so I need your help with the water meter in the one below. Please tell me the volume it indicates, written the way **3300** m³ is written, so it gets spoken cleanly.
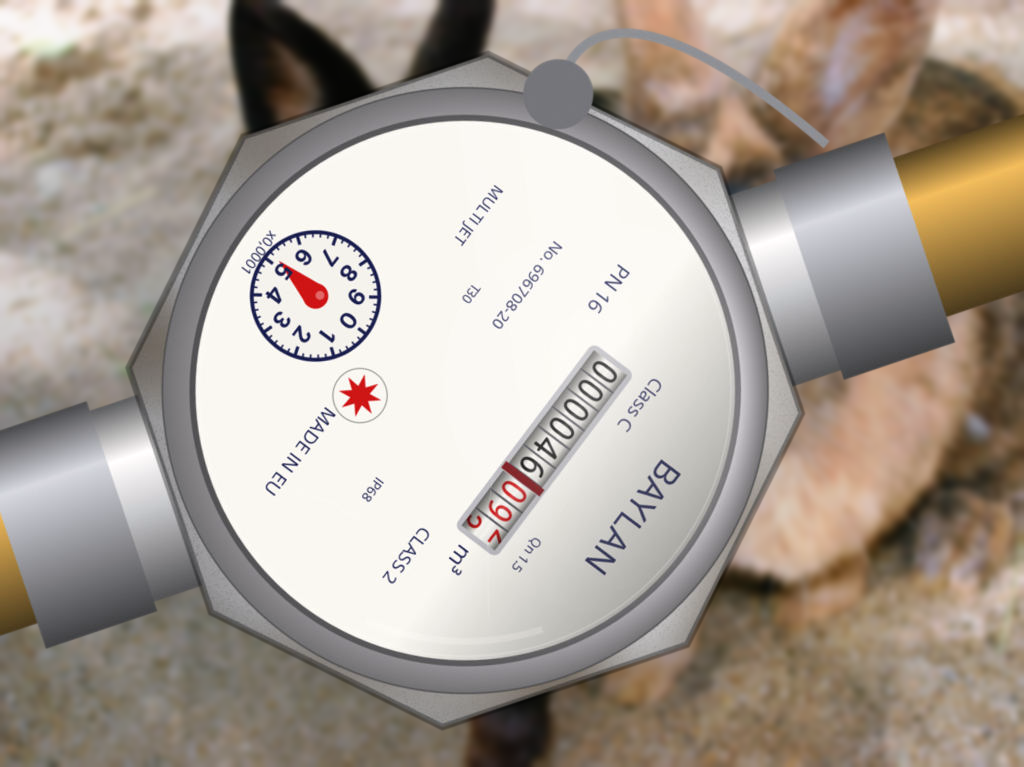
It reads **46.0925** m³
